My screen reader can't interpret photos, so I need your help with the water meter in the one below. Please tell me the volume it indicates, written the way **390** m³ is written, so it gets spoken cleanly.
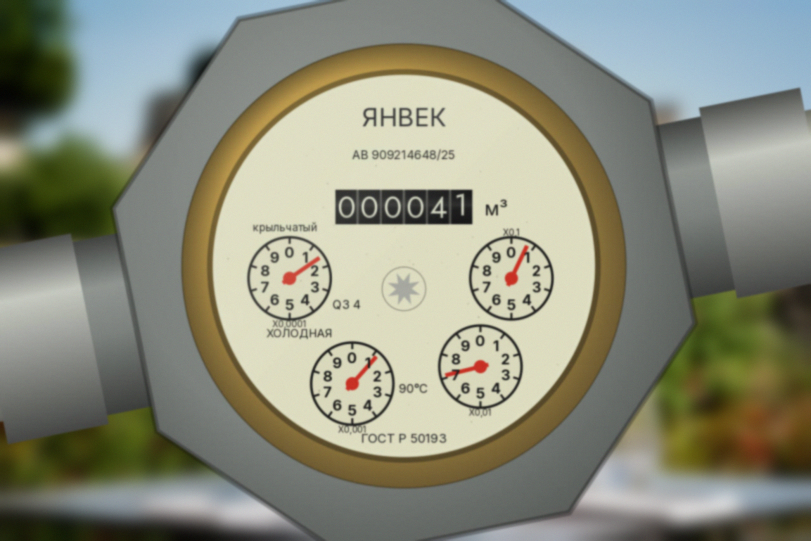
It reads **41.0711** m³
